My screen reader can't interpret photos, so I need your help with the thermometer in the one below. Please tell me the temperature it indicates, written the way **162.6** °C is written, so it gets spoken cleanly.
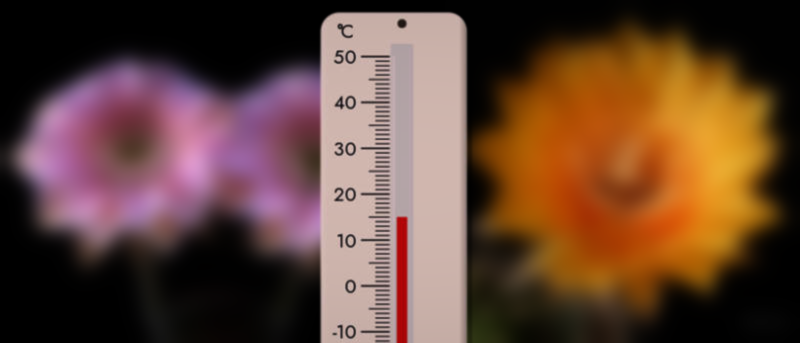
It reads **15** °C
